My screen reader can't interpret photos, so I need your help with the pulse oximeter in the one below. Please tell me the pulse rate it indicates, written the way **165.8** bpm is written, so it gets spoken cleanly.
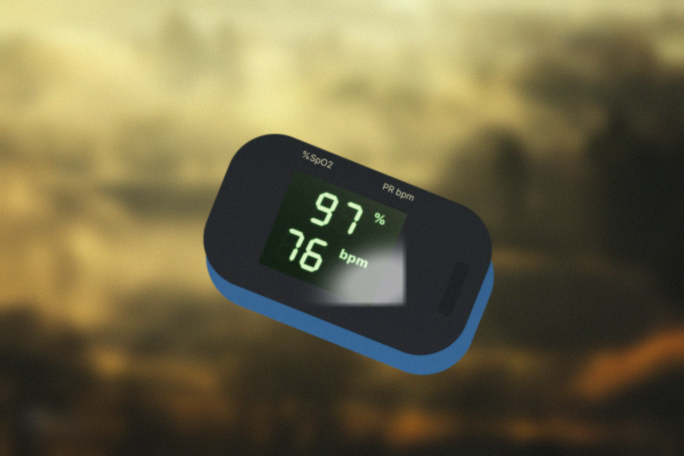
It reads **76** bpm
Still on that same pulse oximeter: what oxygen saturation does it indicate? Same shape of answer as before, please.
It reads **97** %
